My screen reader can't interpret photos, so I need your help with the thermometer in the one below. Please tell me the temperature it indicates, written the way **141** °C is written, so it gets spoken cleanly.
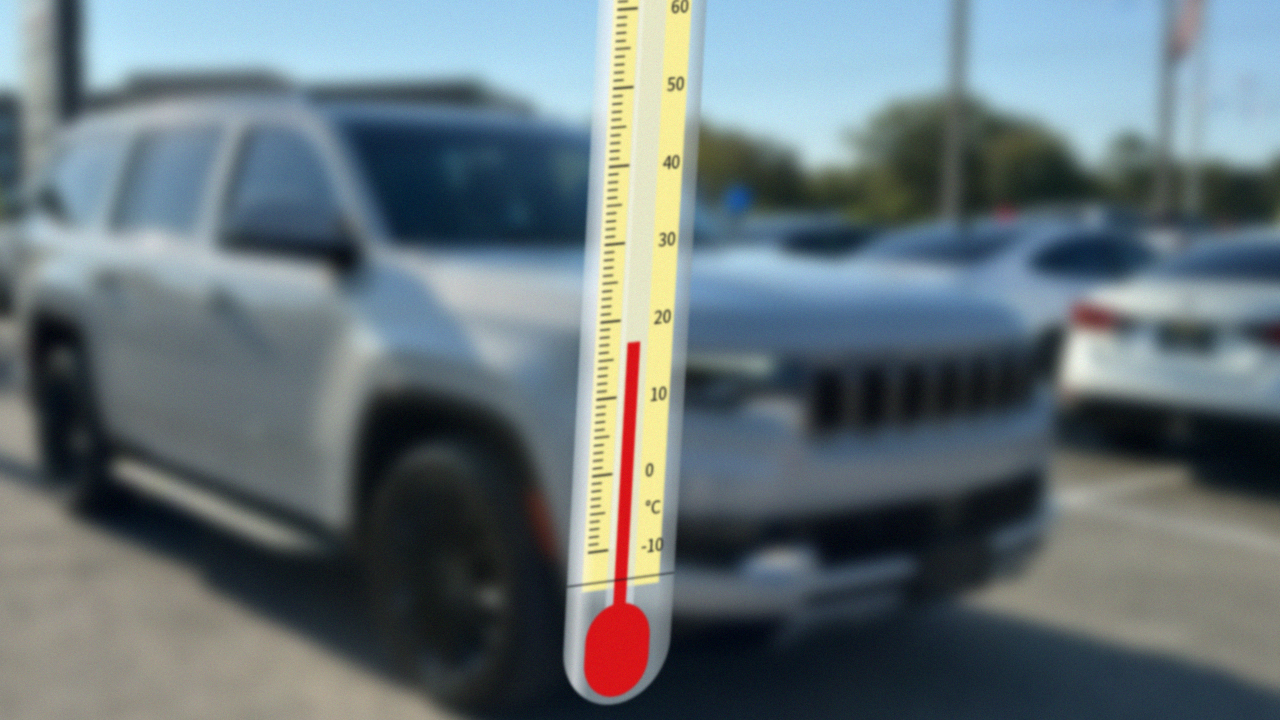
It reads **17** °C
